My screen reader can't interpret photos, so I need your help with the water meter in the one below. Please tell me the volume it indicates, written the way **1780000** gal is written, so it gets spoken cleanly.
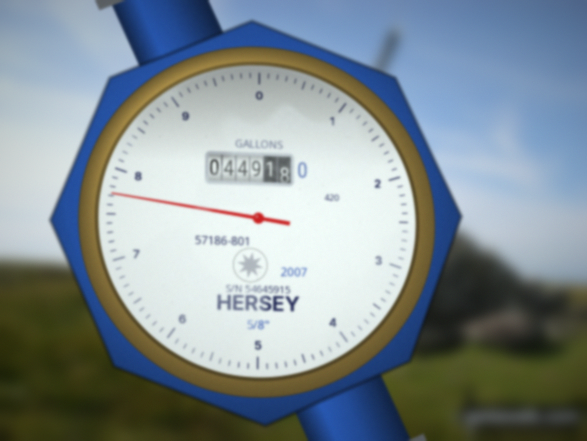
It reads **449177.7** gal
